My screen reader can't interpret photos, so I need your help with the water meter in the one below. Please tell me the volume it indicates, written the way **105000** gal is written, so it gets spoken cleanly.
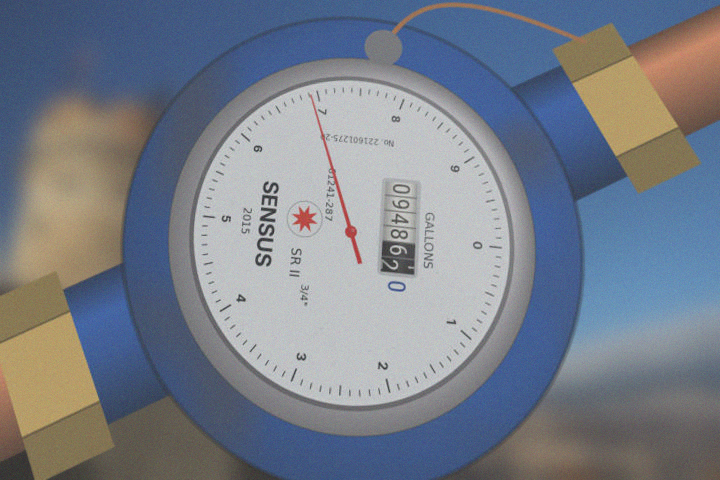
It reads **948616.9** gal
